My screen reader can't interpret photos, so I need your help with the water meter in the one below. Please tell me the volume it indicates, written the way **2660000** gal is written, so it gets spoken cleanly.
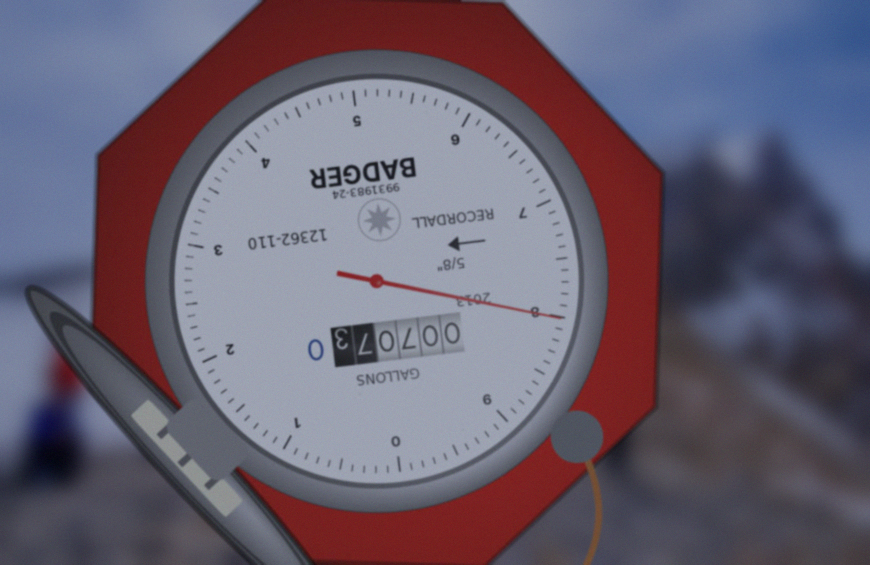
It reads **70728.0** gal
